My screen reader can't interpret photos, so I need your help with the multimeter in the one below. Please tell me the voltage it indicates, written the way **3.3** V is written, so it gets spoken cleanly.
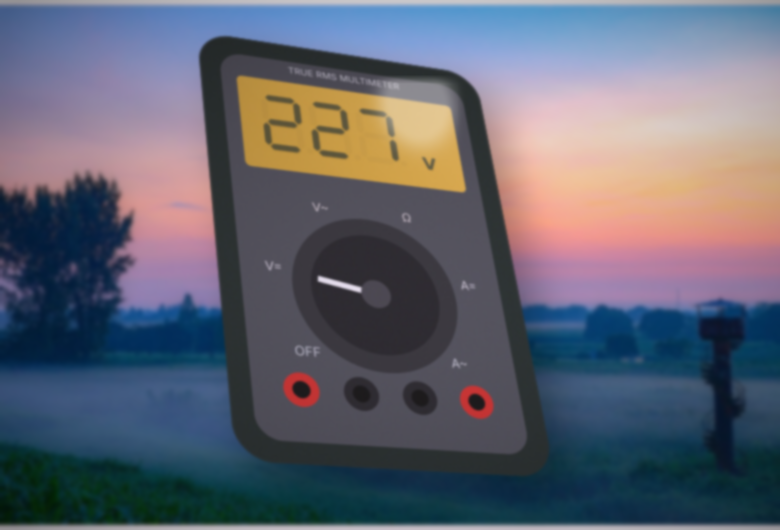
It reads **227** V
